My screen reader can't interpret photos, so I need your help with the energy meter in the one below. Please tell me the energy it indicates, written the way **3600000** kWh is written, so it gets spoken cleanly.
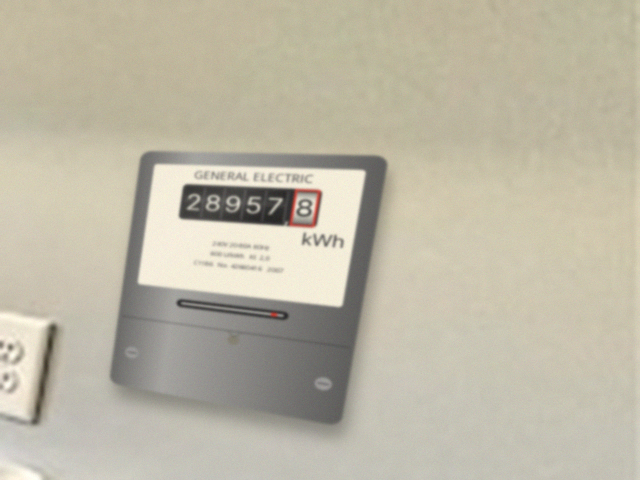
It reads **28957.8** kWh
